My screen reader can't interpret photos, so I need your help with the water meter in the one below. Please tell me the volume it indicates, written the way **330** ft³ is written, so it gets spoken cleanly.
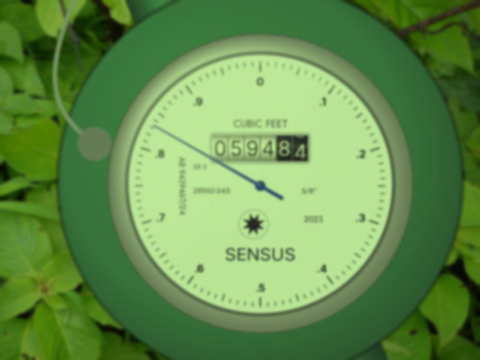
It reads **59483.83** ft³
